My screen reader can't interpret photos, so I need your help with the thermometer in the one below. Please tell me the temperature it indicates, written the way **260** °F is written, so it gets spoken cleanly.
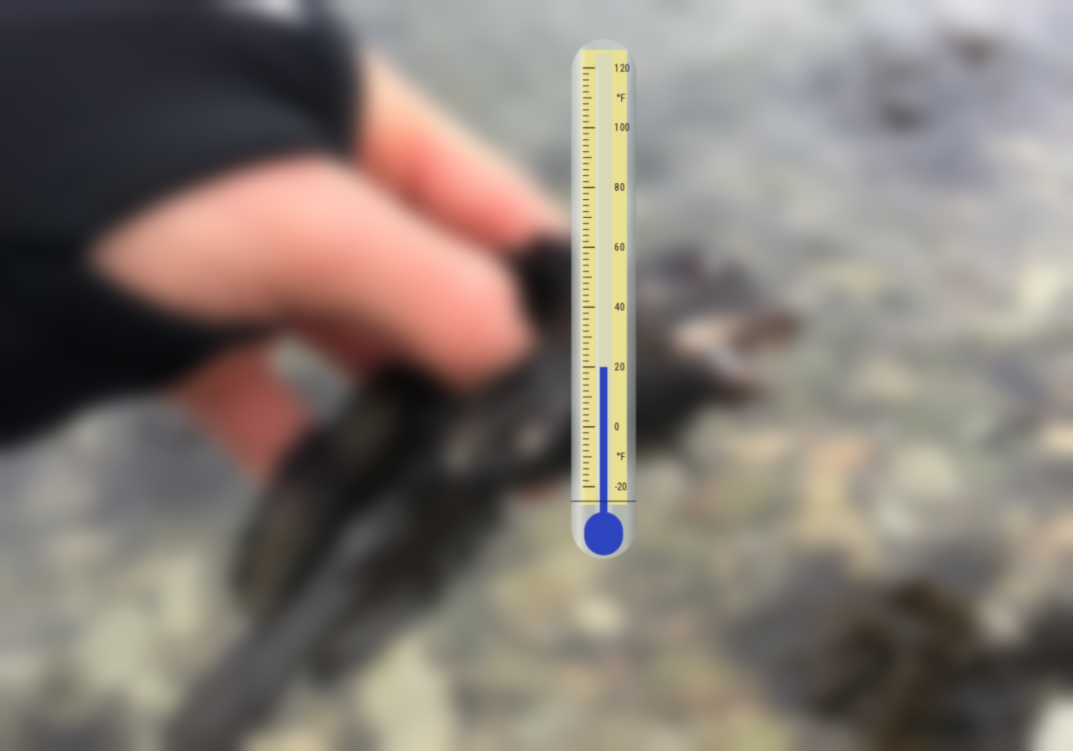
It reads **20** °F
